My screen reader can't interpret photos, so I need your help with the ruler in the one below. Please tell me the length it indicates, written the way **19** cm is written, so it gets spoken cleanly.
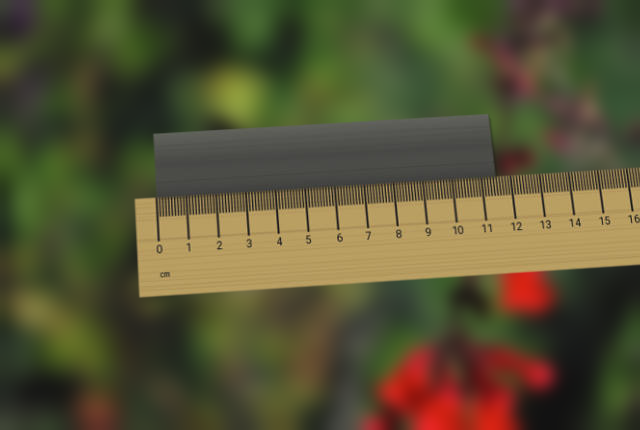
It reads **11.5** cm
